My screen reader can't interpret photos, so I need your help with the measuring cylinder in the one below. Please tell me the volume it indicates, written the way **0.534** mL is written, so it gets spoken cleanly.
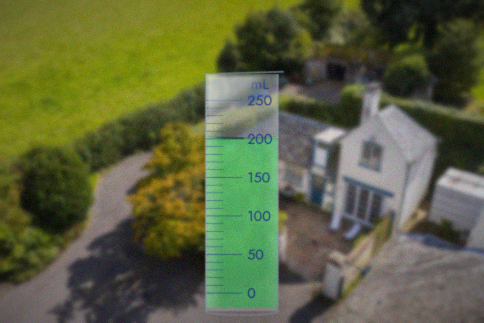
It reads **200** mL
